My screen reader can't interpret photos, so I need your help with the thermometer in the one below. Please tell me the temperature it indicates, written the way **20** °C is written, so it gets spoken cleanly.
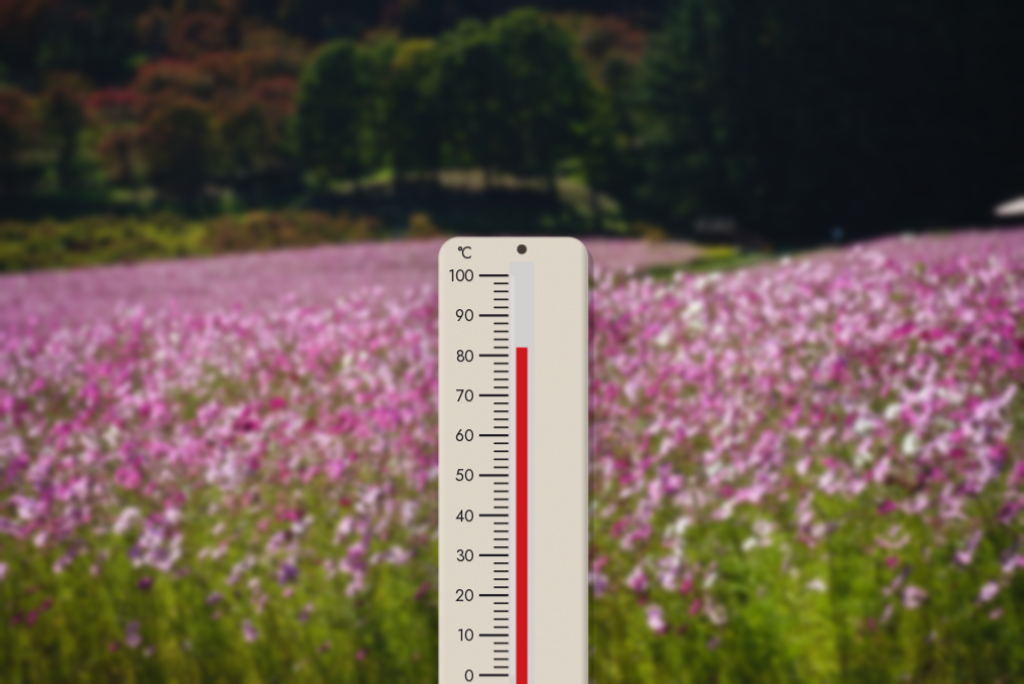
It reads **82** °C
